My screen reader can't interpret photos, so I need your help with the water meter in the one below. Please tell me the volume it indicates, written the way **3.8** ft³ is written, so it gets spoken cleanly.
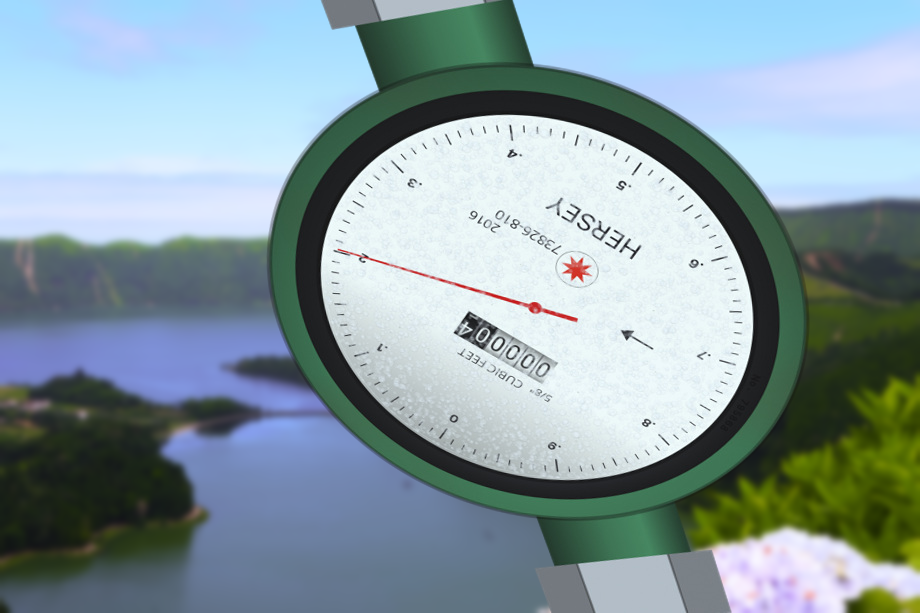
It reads **4.20** ft³
